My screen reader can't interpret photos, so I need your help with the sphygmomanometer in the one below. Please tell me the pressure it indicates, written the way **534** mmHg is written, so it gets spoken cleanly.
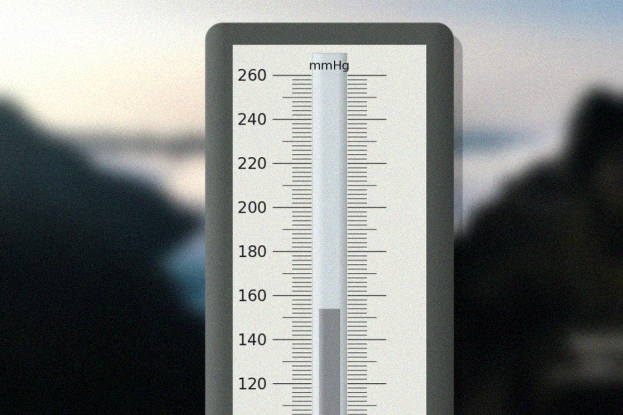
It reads **154** mmHg
